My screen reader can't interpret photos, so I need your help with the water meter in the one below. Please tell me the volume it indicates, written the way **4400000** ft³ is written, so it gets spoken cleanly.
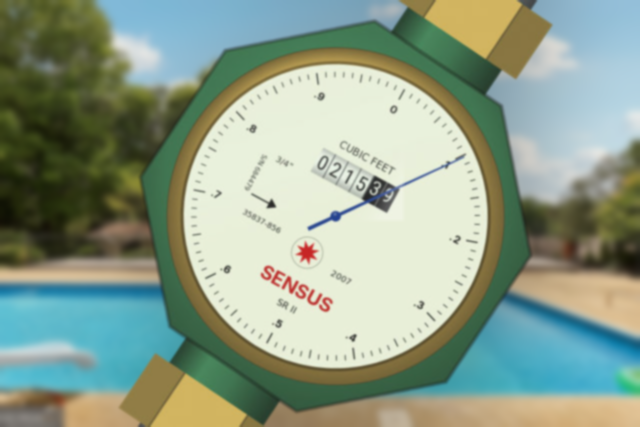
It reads **21539.10** ft³
